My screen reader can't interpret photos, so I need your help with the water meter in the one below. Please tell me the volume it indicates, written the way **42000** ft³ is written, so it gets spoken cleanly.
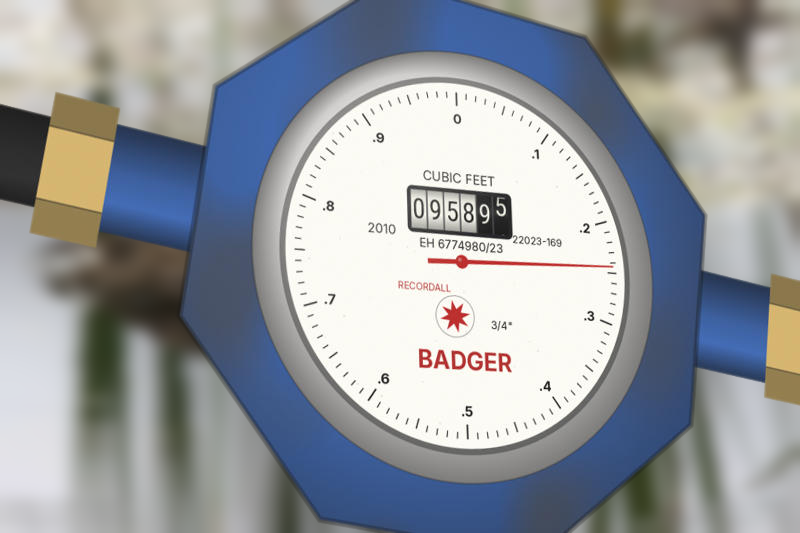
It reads **95895.24** ft³
